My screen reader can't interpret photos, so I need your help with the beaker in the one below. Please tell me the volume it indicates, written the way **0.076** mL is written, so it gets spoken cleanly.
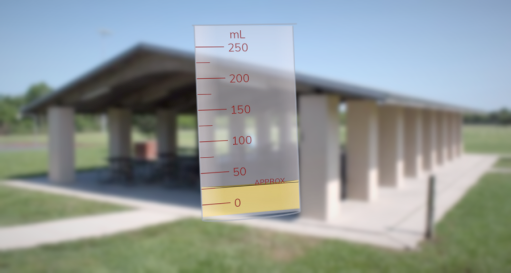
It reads **25** mL
